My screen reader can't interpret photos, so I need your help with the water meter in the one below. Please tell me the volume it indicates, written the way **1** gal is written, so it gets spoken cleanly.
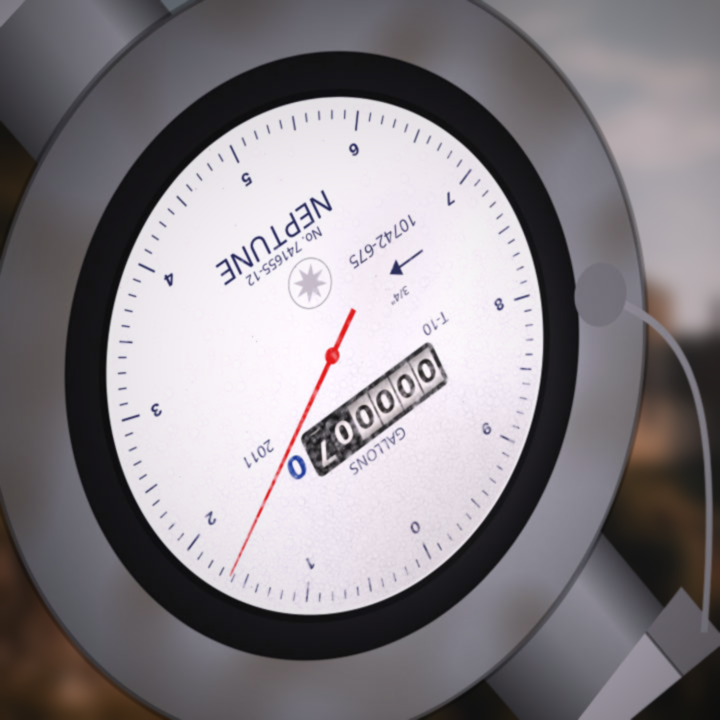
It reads **71.6** gal
